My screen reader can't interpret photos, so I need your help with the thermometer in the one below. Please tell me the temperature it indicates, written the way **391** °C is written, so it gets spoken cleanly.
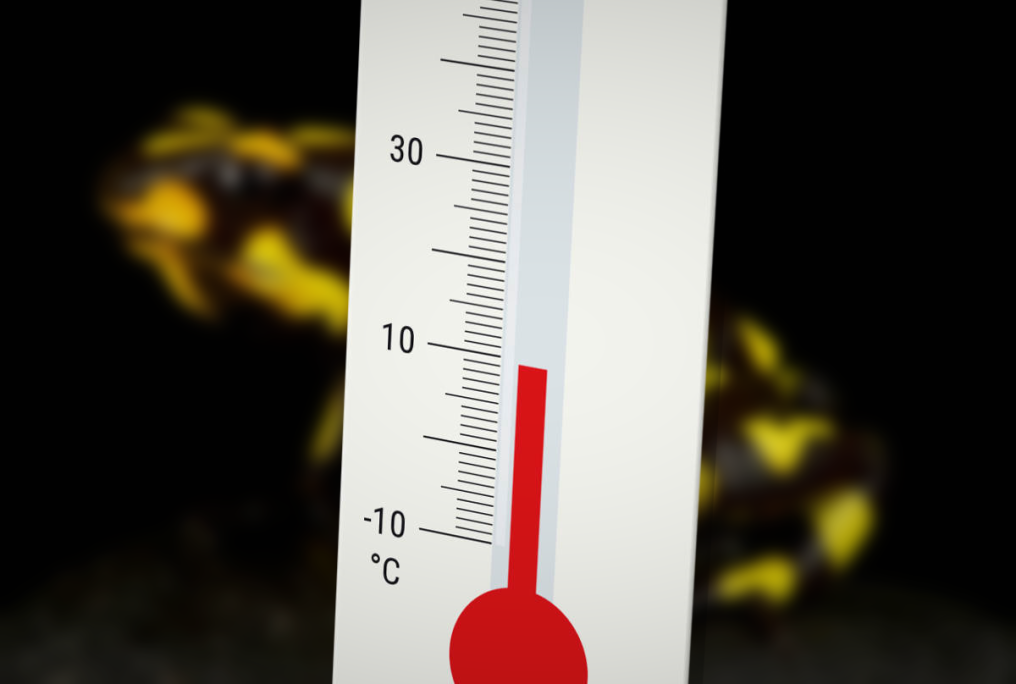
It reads **9.5** °C
